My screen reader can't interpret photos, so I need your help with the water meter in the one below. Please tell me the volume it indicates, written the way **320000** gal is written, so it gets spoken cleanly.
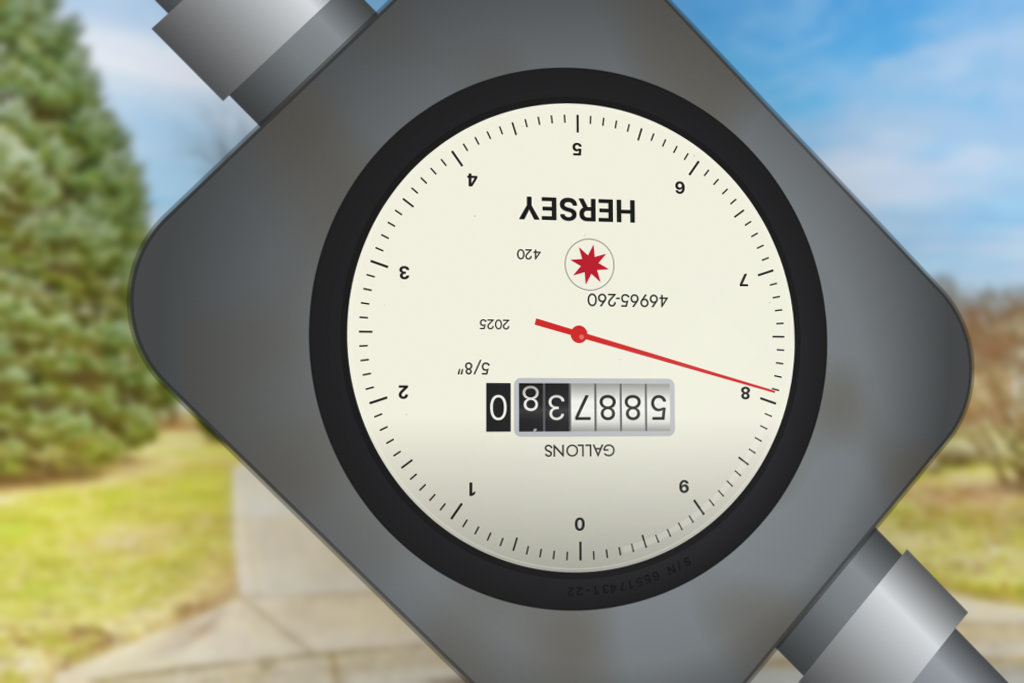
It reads **5887377.9** gal
